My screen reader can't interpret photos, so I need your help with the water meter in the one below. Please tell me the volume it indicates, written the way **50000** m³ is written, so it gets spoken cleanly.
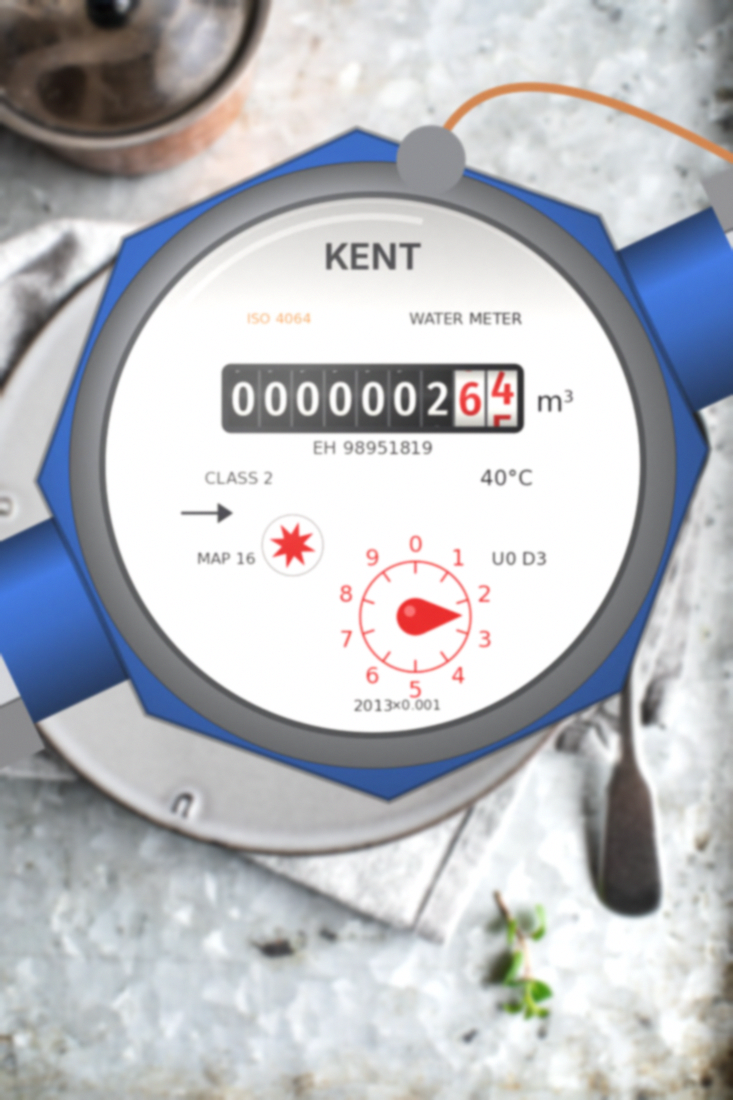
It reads **2.642** m³
